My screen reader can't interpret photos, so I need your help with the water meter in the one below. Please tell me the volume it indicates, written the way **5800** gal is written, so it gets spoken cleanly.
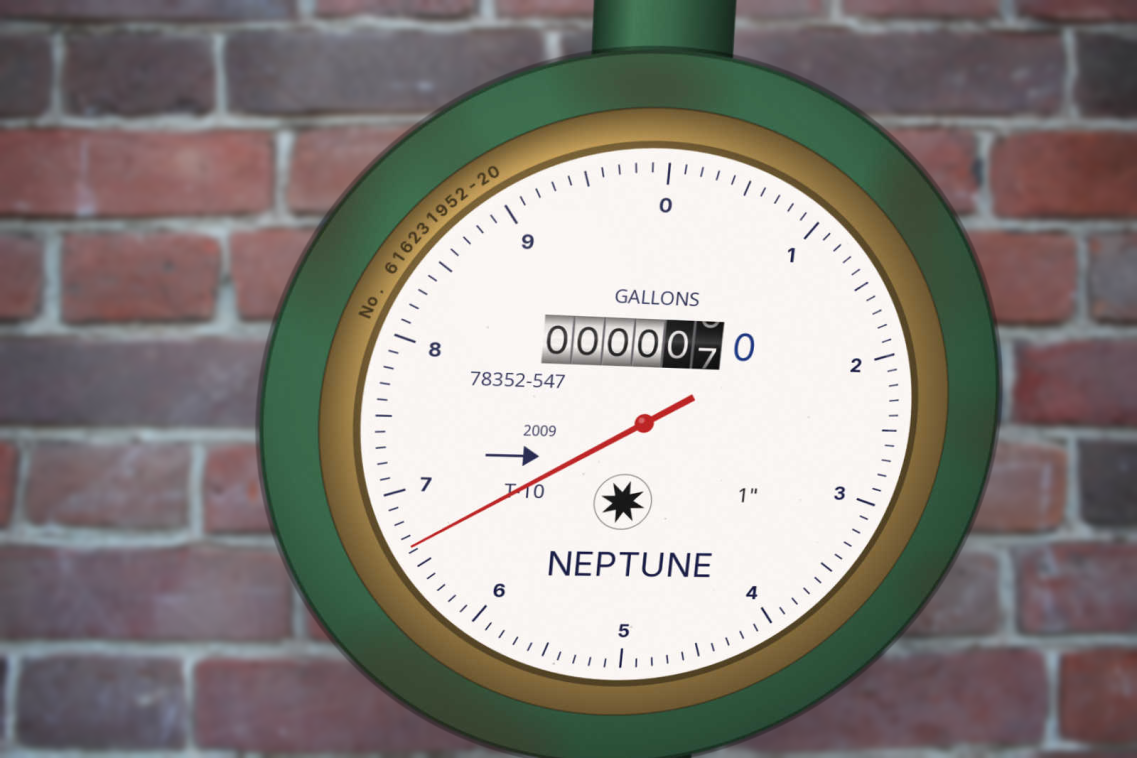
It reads **66.6** gal
